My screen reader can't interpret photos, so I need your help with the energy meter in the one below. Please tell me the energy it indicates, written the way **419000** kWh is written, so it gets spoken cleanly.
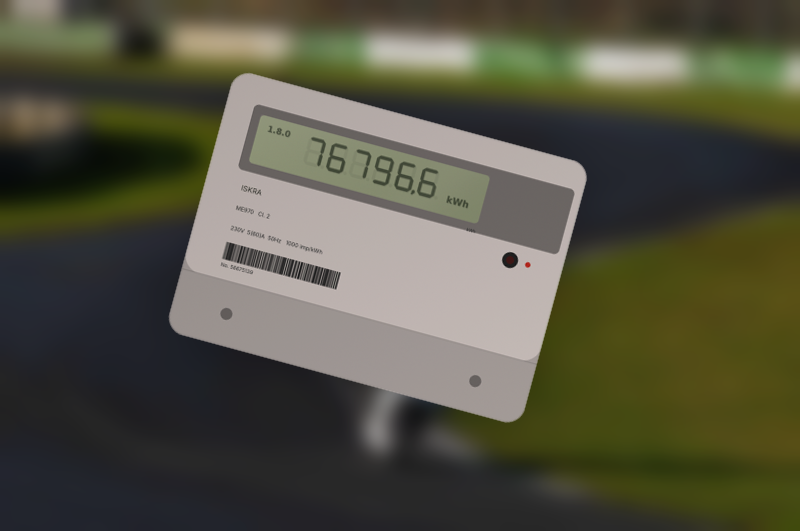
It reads **76796.6** kWh
